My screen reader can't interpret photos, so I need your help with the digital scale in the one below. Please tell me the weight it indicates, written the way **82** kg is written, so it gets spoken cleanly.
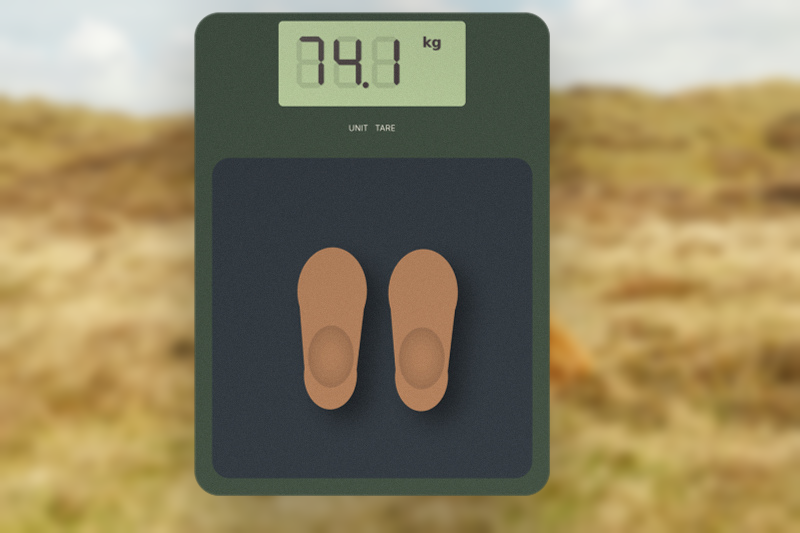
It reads **74.1** kg
